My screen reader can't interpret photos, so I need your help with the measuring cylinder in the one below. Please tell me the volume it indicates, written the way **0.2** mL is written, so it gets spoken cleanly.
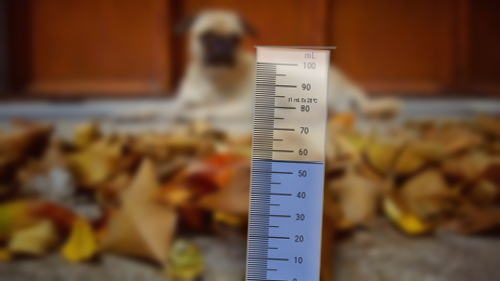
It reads **55** mL
